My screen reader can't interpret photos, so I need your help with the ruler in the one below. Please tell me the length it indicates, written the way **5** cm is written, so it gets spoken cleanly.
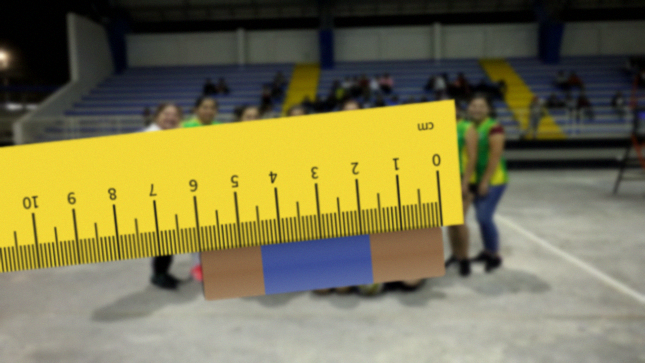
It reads **6** cm
